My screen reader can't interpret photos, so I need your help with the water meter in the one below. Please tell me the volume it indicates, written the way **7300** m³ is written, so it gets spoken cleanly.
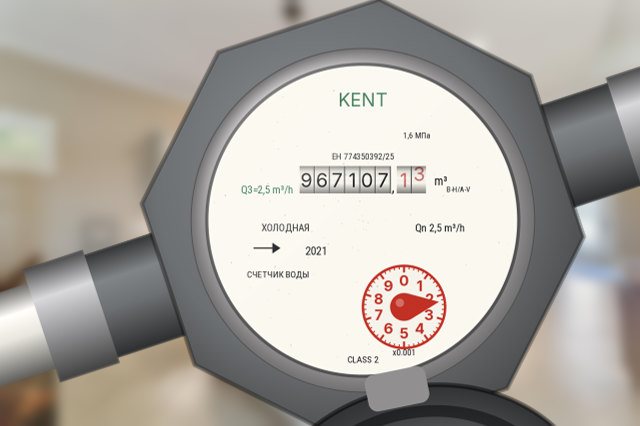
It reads **967107.132** m³
